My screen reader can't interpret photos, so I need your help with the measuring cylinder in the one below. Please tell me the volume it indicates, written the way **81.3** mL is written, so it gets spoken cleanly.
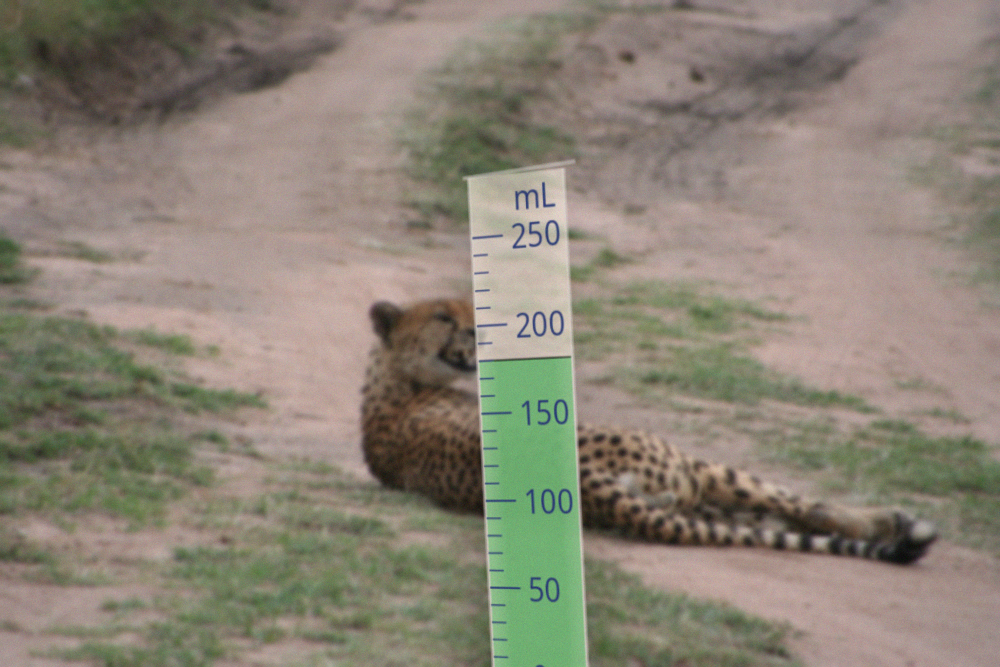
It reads **180** mL
